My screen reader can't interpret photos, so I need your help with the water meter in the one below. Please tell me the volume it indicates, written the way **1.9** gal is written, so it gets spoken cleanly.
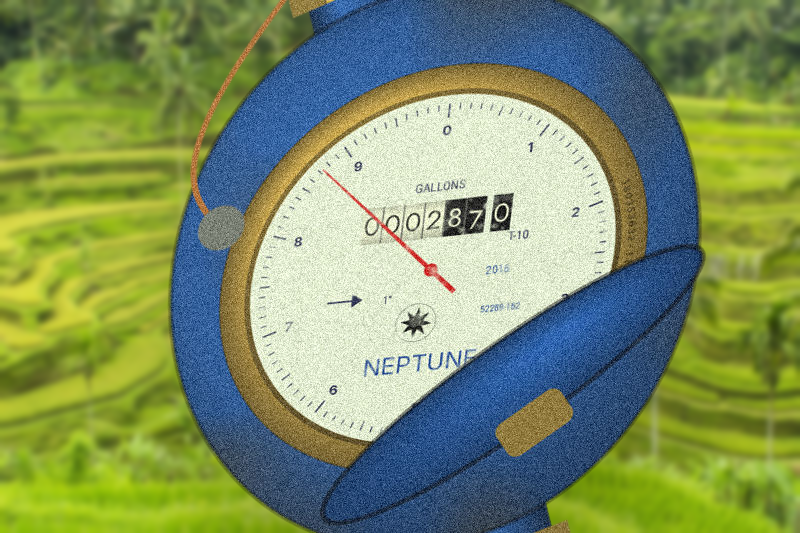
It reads **2868.7** gal
